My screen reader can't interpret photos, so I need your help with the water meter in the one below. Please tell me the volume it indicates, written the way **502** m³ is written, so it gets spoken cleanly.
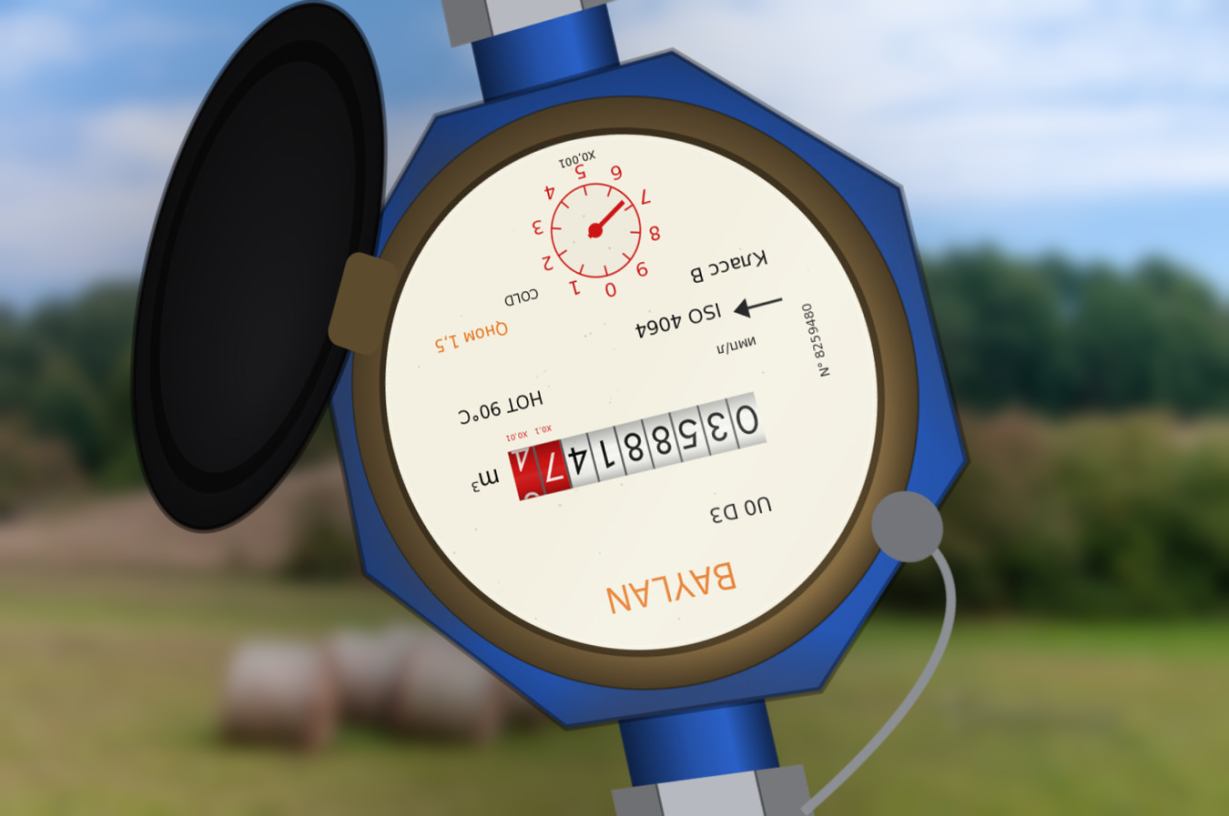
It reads **358814.736** m³
